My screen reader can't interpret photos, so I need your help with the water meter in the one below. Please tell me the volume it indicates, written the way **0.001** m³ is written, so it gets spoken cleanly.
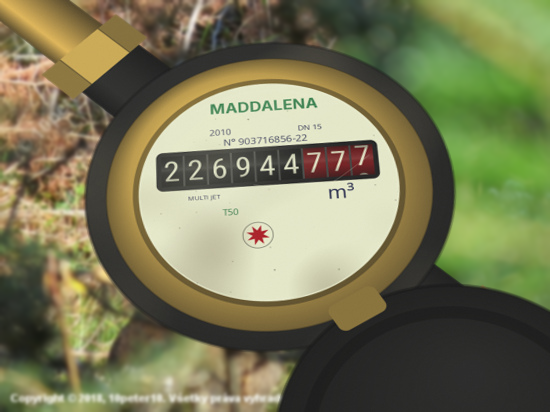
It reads **226944.777** m³
